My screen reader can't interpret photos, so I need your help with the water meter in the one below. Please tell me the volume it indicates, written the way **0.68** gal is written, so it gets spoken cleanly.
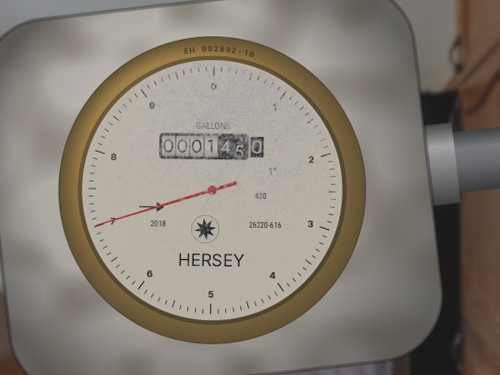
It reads **1447.0** gal
